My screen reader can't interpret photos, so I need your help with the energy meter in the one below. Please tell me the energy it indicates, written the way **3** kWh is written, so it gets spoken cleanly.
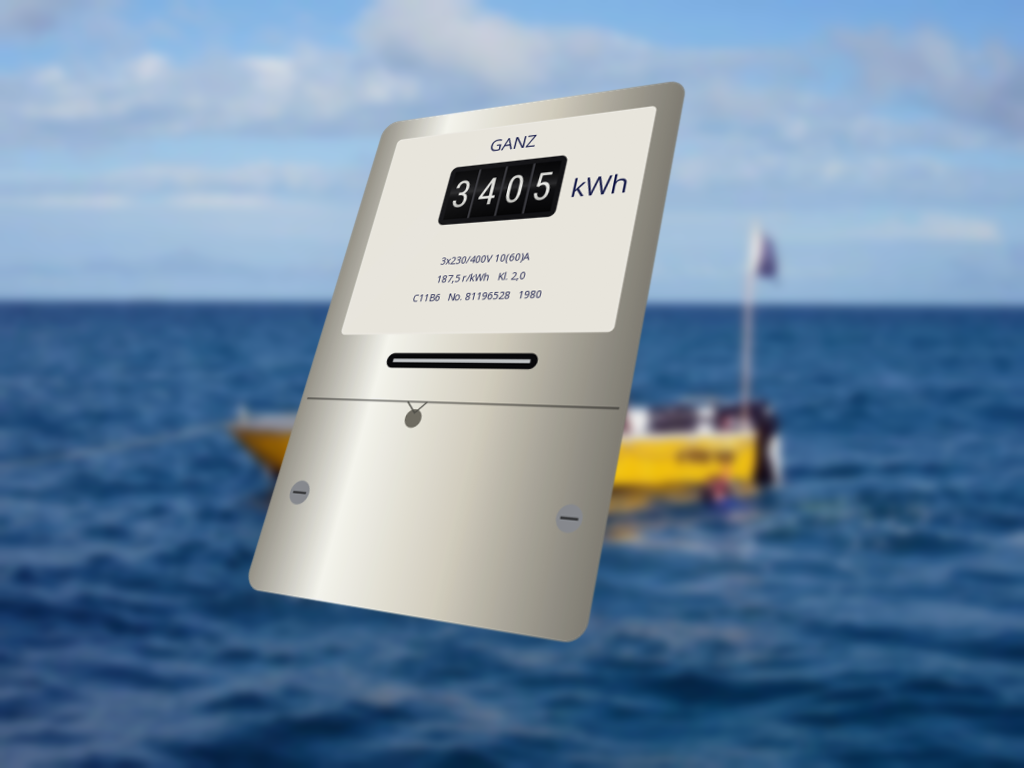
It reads **3405** kWh
